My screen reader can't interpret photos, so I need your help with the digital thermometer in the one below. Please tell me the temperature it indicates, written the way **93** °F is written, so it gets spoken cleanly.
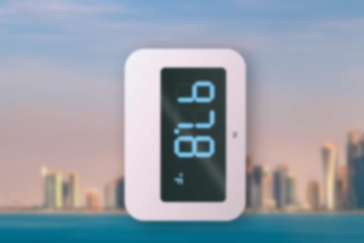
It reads **97.8** °F
